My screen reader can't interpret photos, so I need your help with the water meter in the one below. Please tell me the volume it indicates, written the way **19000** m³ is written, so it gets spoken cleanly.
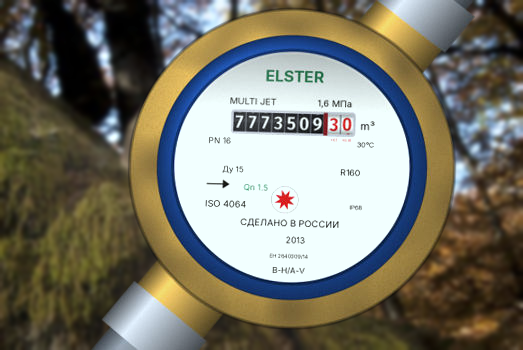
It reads **7773509.30** m³
